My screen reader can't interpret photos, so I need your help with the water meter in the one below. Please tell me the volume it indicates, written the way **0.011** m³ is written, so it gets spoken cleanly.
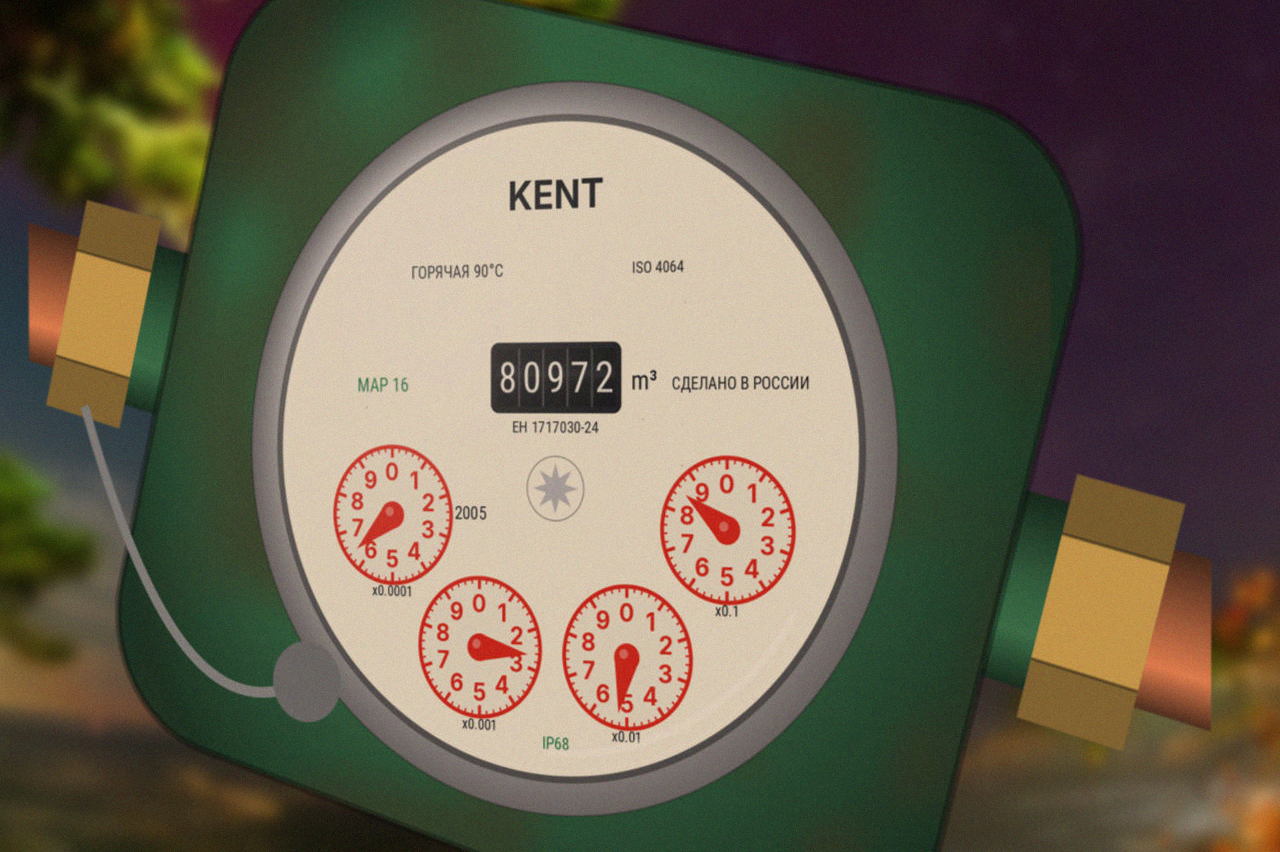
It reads **80972.8526** m³
